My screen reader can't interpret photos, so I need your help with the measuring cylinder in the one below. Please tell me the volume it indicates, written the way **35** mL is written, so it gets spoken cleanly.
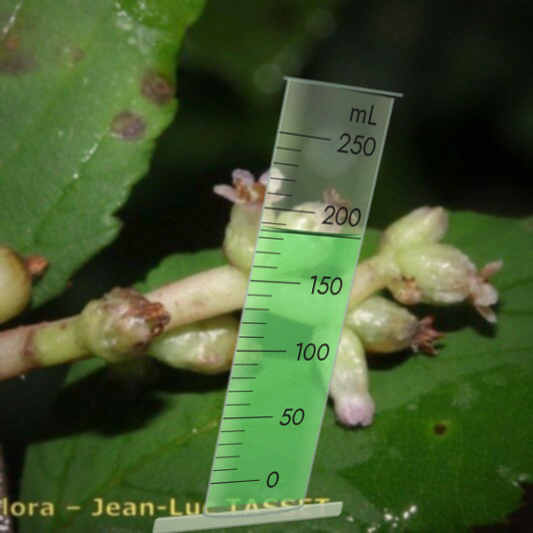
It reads **185** mL
